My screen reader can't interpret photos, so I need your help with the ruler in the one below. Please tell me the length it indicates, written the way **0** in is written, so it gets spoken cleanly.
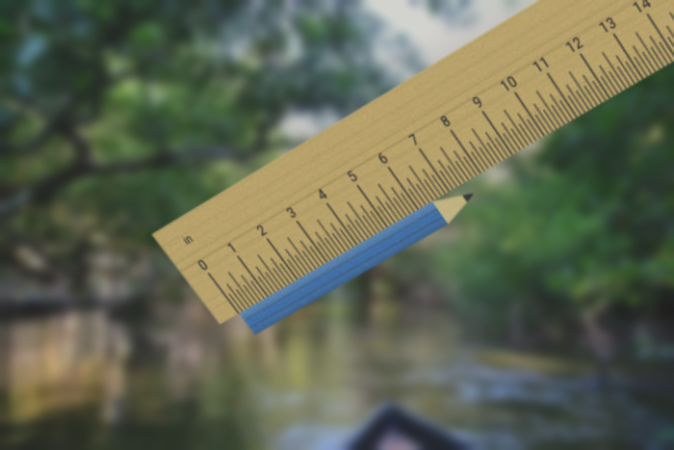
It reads **7.5** in
